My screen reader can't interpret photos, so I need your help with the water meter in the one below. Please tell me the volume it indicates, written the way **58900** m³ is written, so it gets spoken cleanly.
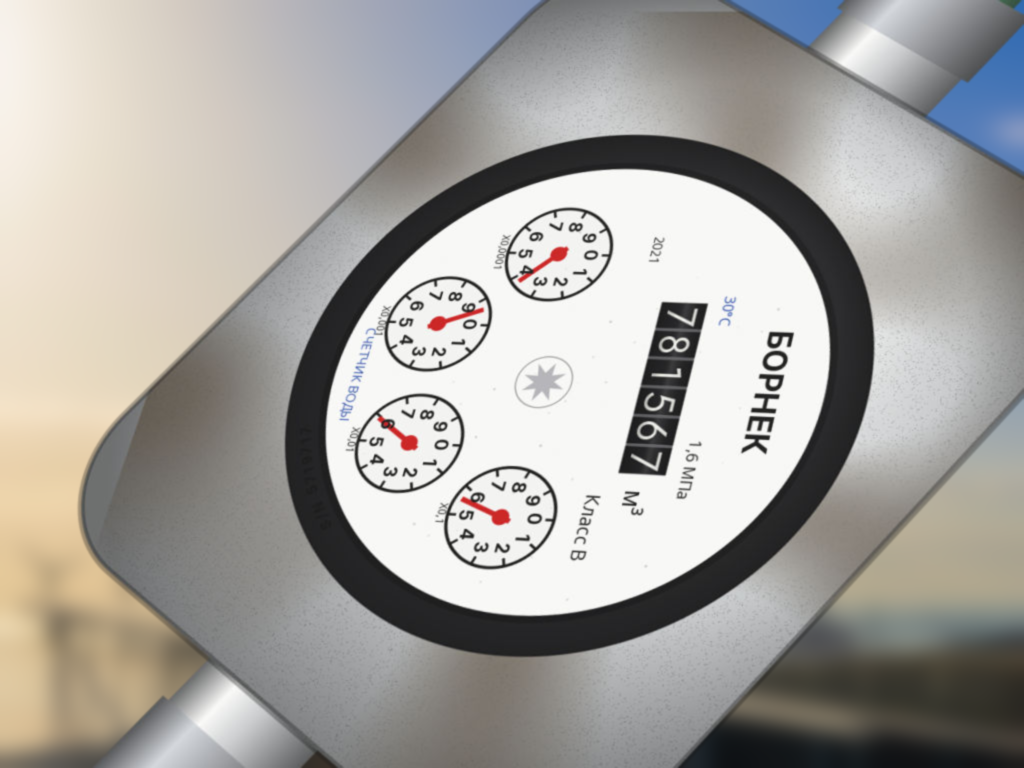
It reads **781567.5593** m³
